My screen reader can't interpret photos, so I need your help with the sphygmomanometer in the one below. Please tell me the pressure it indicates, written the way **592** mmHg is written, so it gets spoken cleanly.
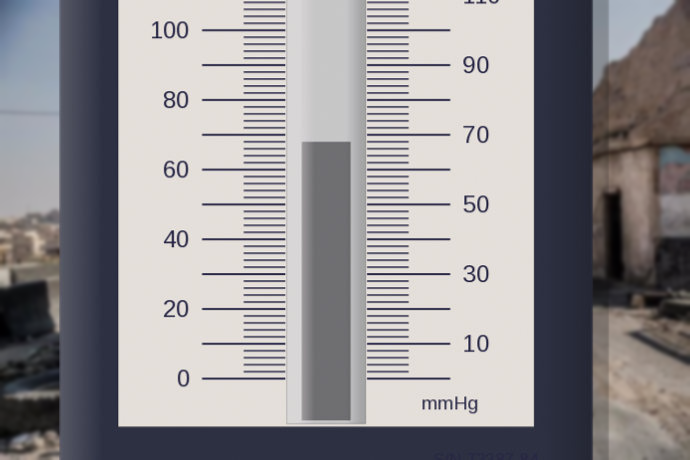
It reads **68** mmHg
